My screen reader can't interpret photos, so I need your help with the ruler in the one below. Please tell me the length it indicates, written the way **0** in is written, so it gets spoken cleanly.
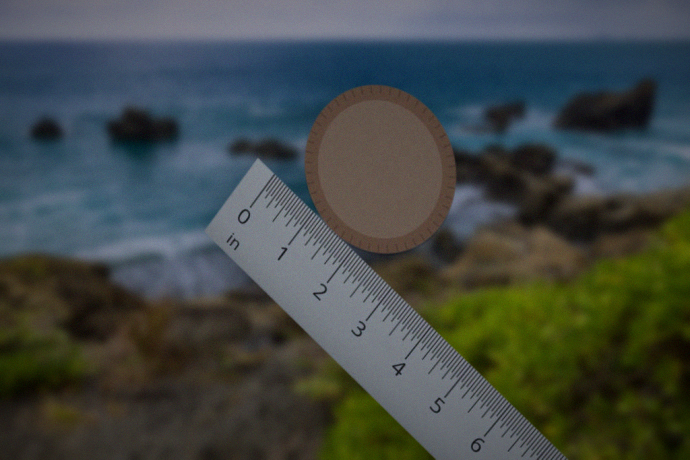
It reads **3** in
